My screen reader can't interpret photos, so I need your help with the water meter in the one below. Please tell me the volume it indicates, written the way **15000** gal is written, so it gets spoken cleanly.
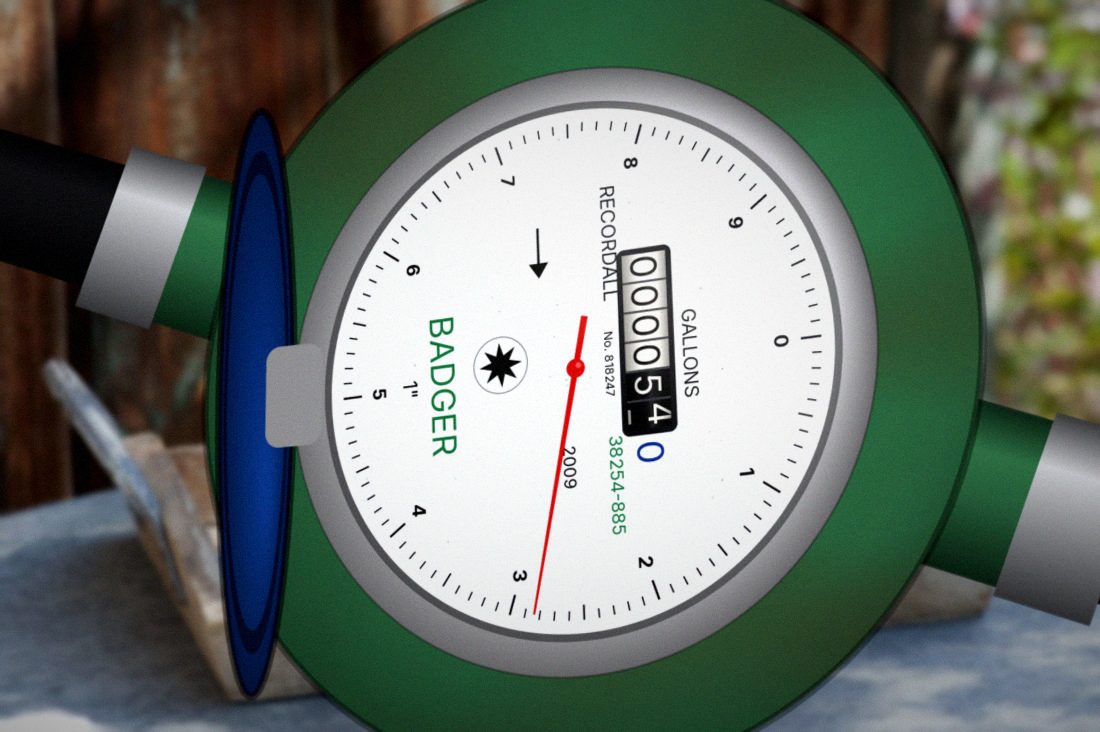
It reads **542.8** gal
